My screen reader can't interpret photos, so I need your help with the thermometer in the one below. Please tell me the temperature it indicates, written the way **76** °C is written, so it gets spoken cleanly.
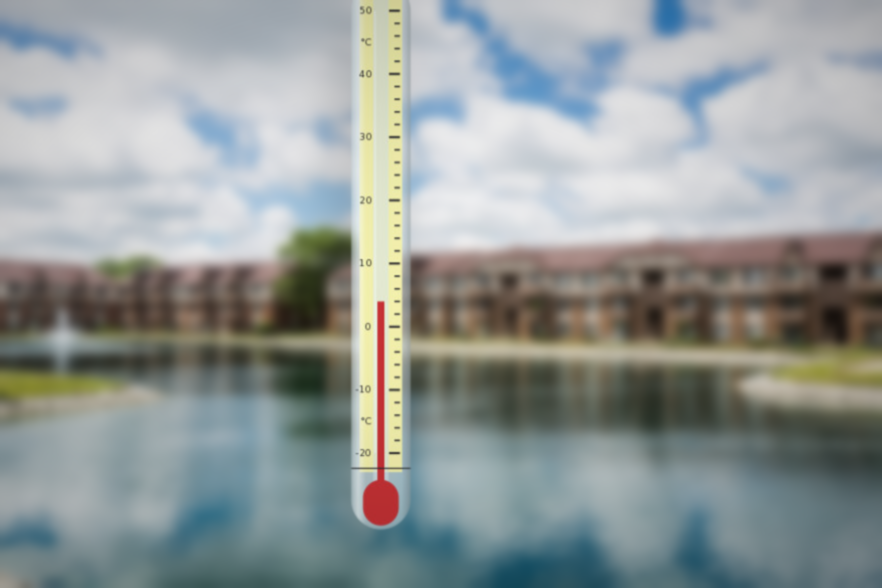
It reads **4** °C
